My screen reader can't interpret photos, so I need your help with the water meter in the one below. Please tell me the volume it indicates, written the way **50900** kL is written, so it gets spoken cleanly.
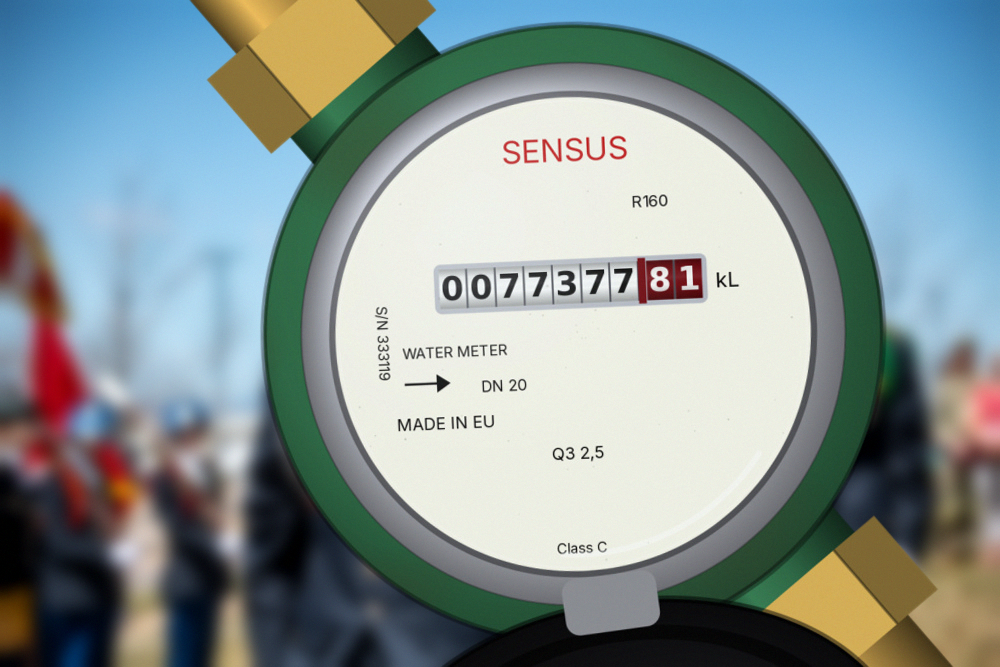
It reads **77377.81** kL
